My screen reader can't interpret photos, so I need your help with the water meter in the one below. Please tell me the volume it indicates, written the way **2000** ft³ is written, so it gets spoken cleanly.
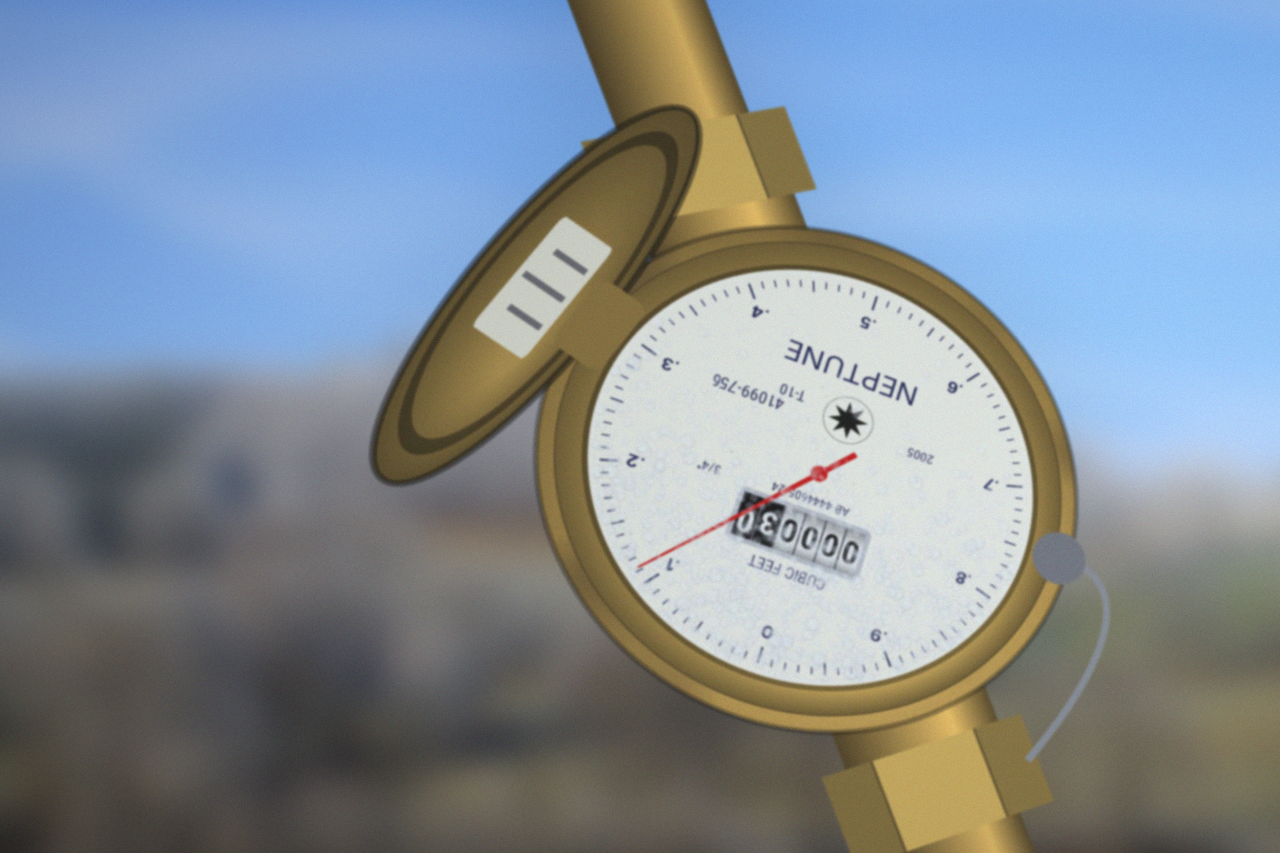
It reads **30.11** ft³
